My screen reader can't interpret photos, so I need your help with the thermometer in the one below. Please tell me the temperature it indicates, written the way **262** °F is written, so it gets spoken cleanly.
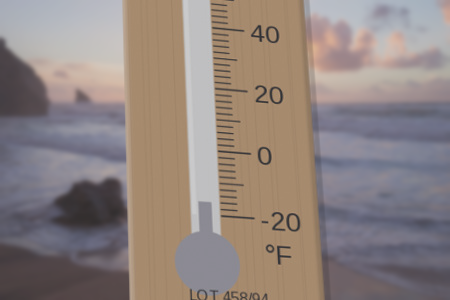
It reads **-16** °F
